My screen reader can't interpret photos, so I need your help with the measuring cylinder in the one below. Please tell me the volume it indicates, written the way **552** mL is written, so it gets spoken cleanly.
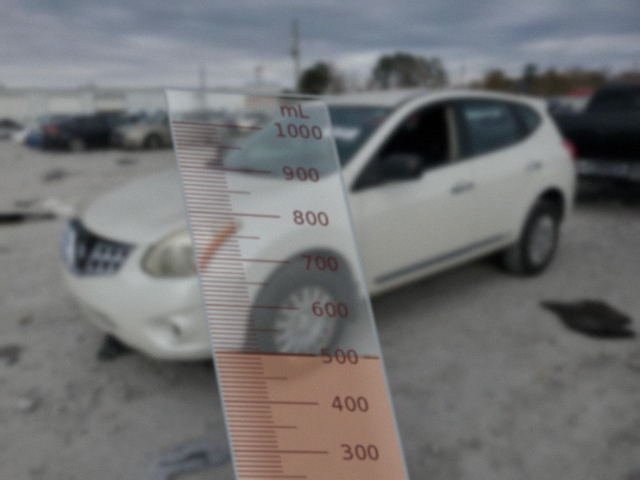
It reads **500** mL
